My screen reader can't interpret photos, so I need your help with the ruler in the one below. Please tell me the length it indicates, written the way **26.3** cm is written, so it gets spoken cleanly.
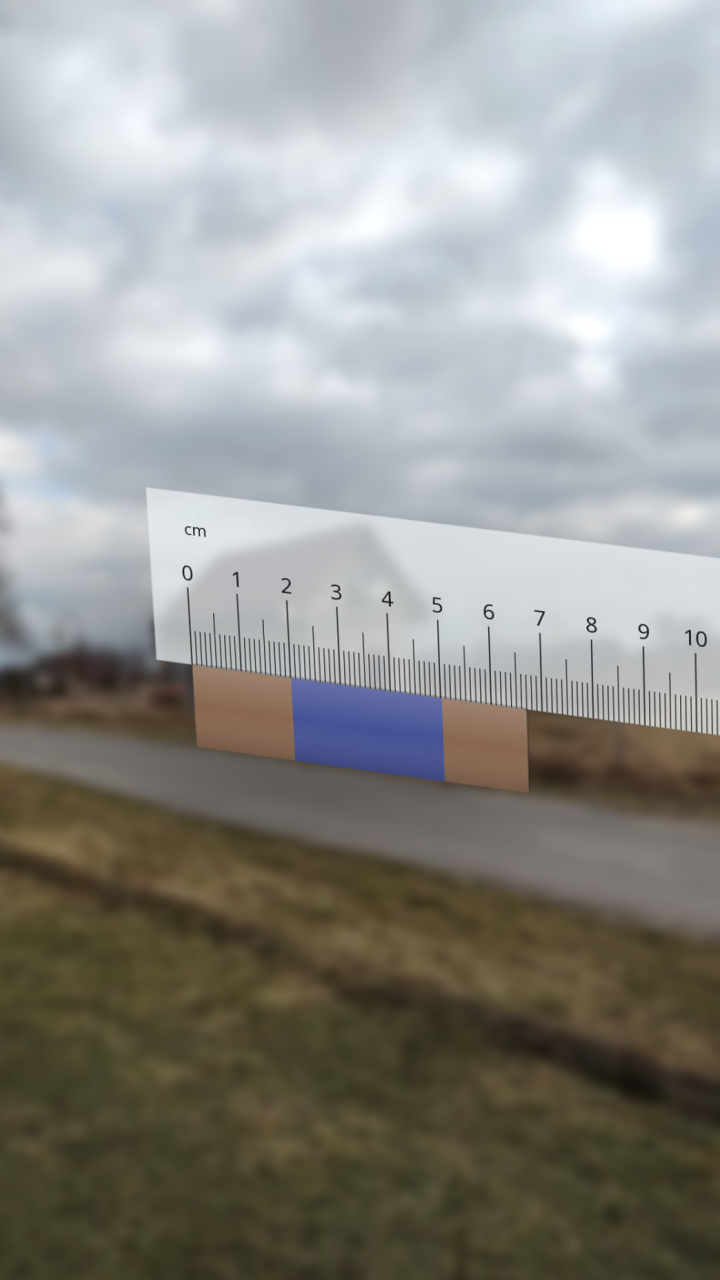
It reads **6.7** cm
